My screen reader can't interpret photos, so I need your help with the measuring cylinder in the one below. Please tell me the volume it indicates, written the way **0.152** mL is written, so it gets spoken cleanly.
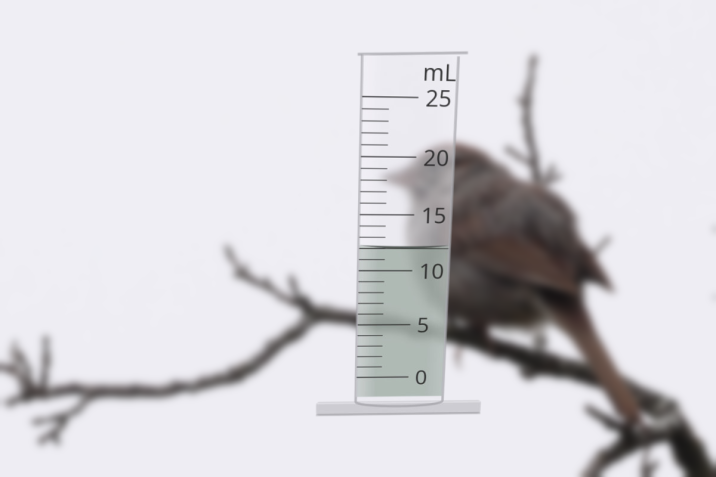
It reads **12** mL
